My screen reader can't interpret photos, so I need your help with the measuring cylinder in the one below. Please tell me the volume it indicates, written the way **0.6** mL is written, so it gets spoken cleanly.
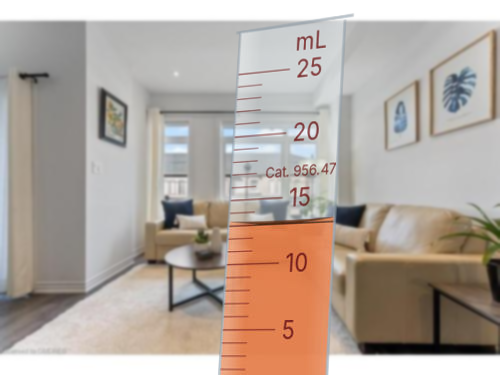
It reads **13** mL
